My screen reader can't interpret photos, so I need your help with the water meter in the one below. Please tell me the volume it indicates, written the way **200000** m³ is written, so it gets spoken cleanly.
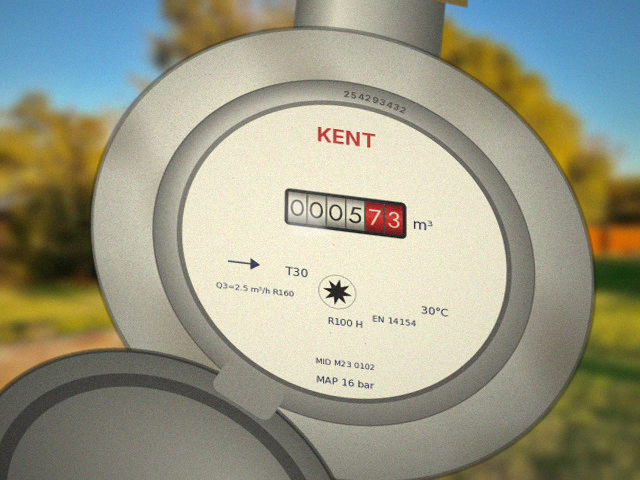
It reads **5.73** m³
